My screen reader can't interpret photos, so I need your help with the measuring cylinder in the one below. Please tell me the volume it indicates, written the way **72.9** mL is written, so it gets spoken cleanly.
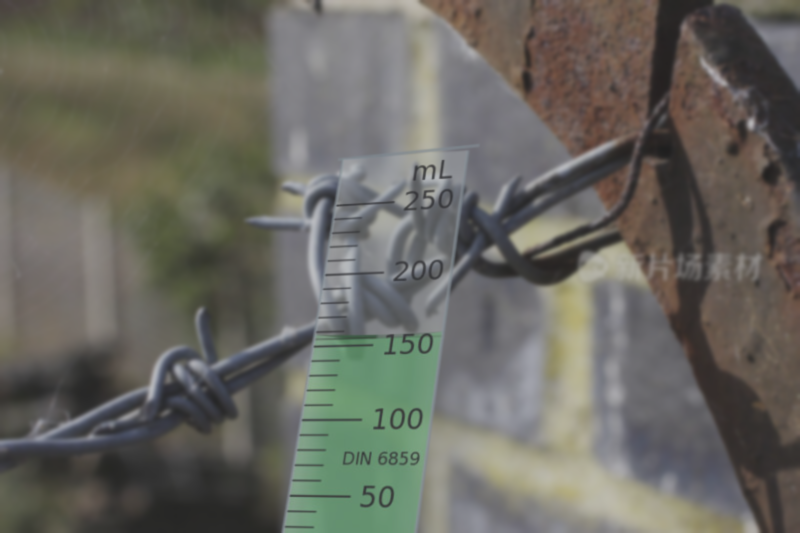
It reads **155** mL
